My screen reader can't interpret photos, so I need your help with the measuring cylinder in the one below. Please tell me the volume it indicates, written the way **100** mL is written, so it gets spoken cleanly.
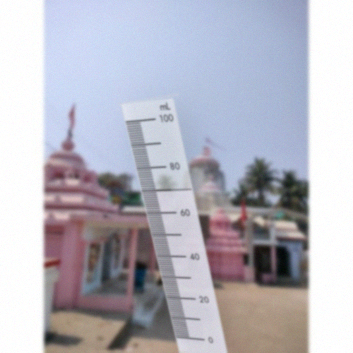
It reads **70** mL
